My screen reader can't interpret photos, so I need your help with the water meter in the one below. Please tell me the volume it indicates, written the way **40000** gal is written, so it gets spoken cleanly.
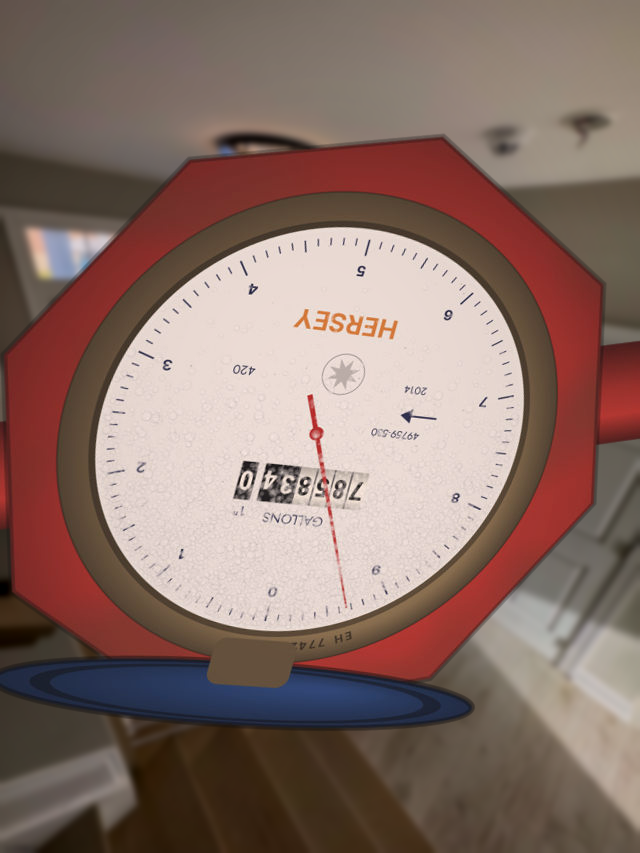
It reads **7858339.3** gal
